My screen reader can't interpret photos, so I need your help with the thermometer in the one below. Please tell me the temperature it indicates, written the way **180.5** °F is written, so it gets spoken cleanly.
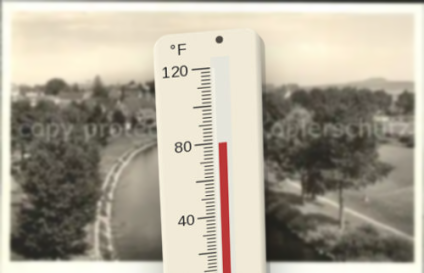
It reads **80** °F
